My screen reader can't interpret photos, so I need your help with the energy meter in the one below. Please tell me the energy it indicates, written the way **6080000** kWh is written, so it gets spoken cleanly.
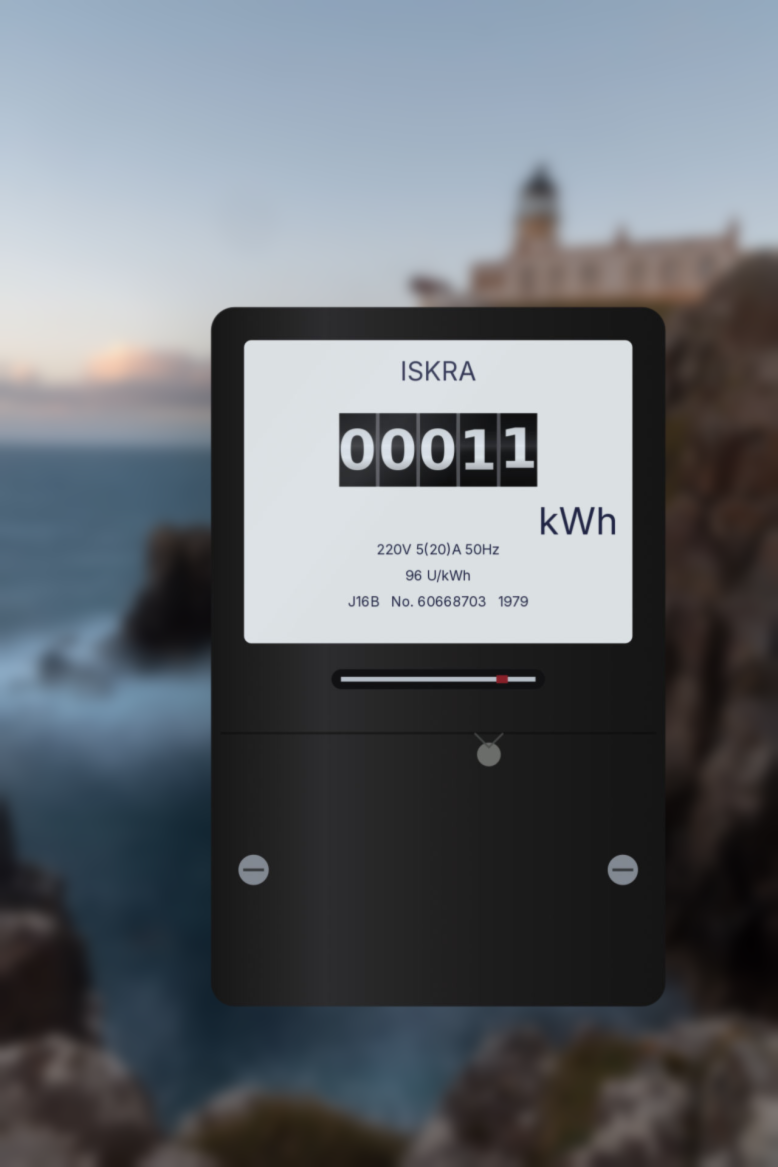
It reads **11** kWh
